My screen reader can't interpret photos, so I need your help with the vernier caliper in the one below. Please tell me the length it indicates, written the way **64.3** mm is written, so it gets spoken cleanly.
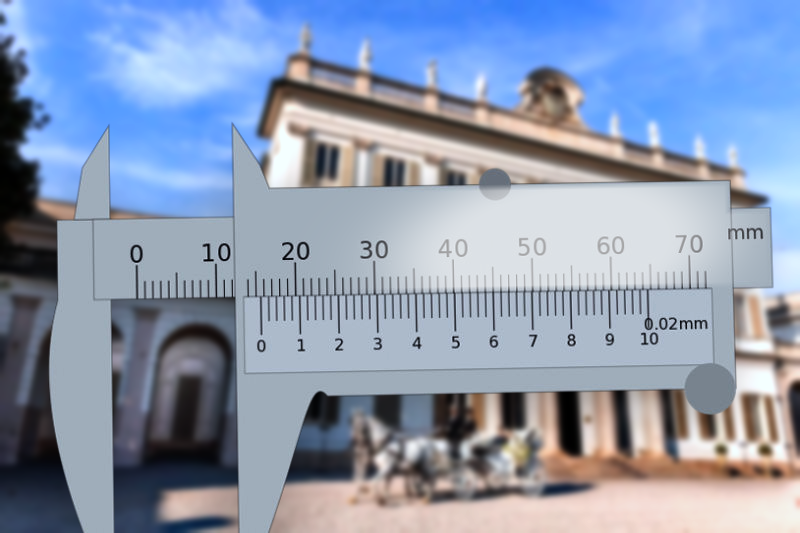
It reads **15.6** mm
